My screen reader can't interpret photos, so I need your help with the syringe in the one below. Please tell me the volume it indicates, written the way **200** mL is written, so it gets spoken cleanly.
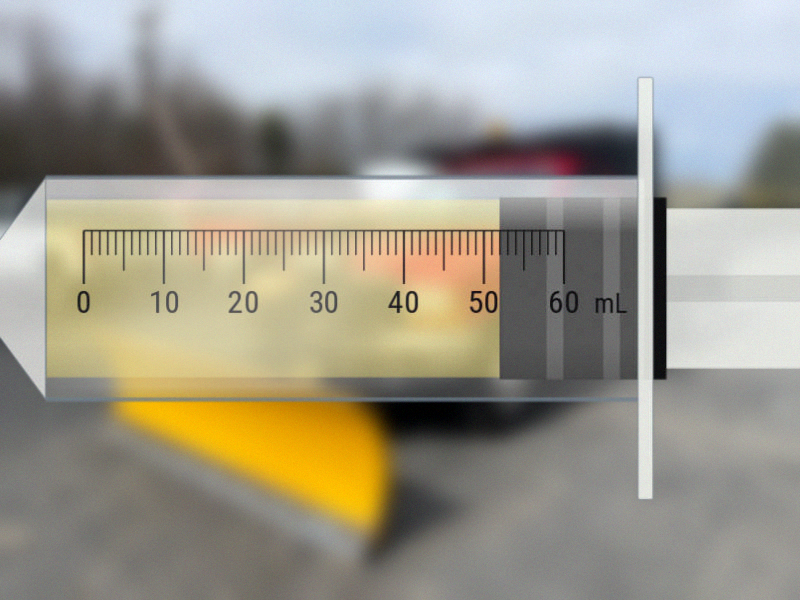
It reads **52** mL
